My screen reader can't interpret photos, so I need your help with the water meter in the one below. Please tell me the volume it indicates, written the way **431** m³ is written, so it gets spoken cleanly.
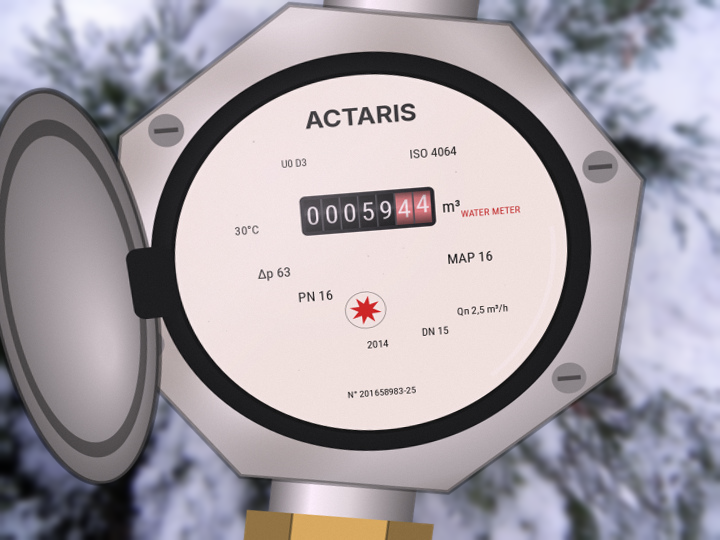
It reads **59.44** m³
